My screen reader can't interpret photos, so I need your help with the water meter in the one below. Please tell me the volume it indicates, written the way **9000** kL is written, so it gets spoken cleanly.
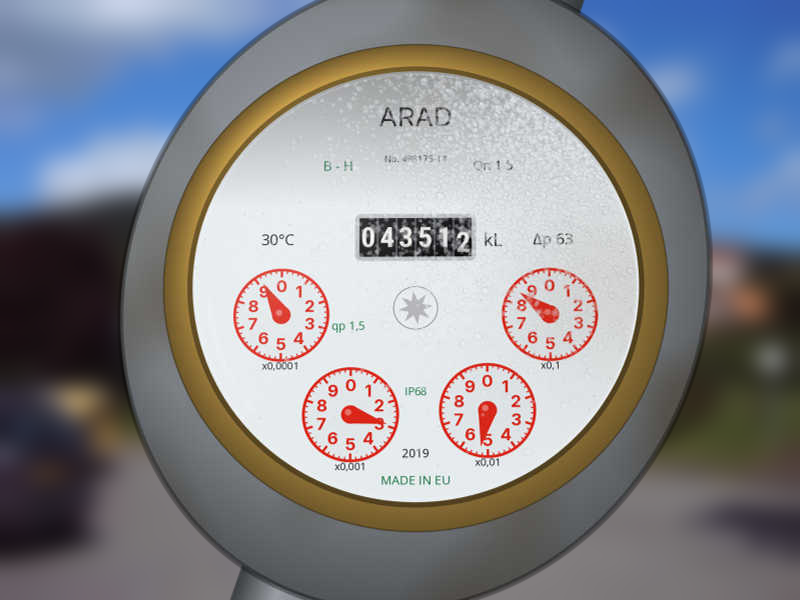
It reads **43511.8529** kL
